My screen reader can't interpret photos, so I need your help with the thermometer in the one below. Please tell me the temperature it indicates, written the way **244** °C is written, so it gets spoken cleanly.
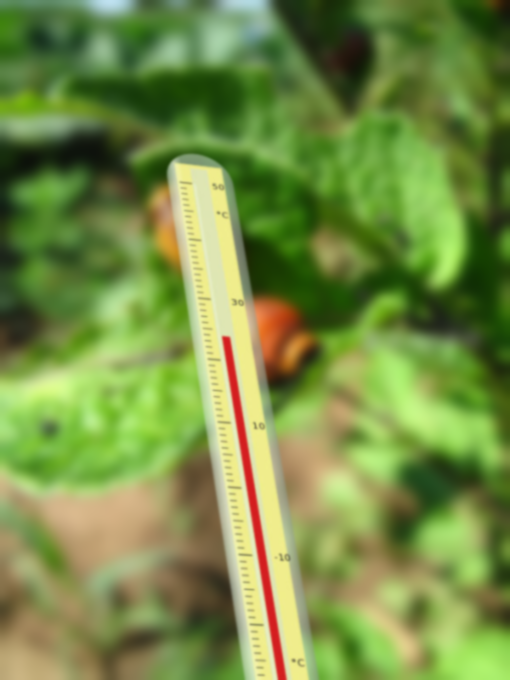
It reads **24** °C
